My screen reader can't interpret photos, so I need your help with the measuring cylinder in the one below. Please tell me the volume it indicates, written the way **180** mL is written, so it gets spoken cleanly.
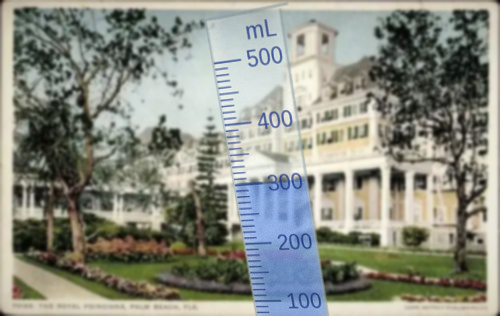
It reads **300** mL
